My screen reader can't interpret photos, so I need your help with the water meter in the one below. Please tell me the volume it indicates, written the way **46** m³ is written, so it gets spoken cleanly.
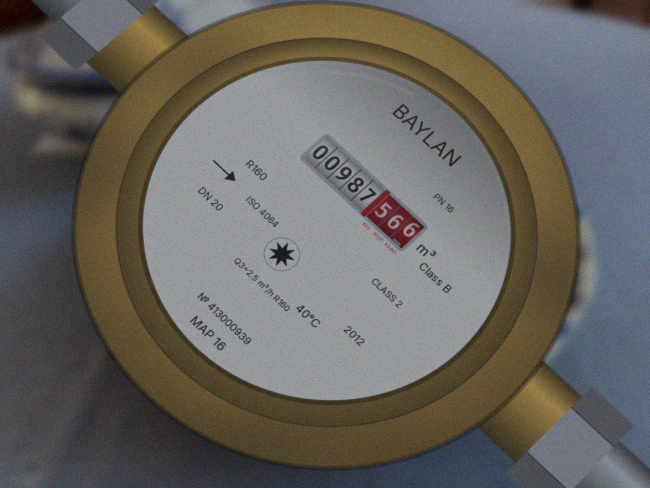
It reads **987.566** m³
